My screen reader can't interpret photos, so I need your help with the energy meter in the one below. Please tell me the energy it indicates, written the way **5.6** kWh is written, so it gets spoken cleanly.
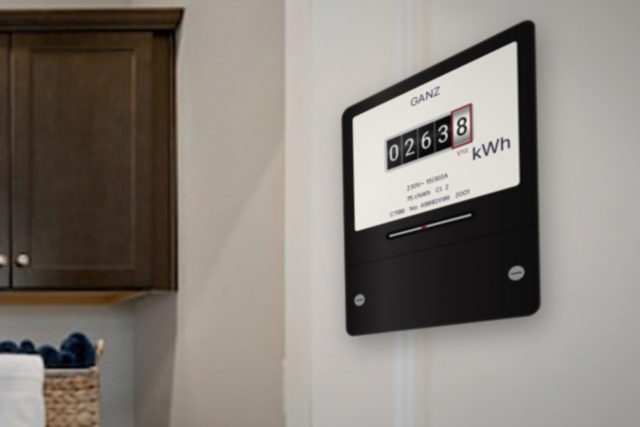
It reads **263.8** kWh
